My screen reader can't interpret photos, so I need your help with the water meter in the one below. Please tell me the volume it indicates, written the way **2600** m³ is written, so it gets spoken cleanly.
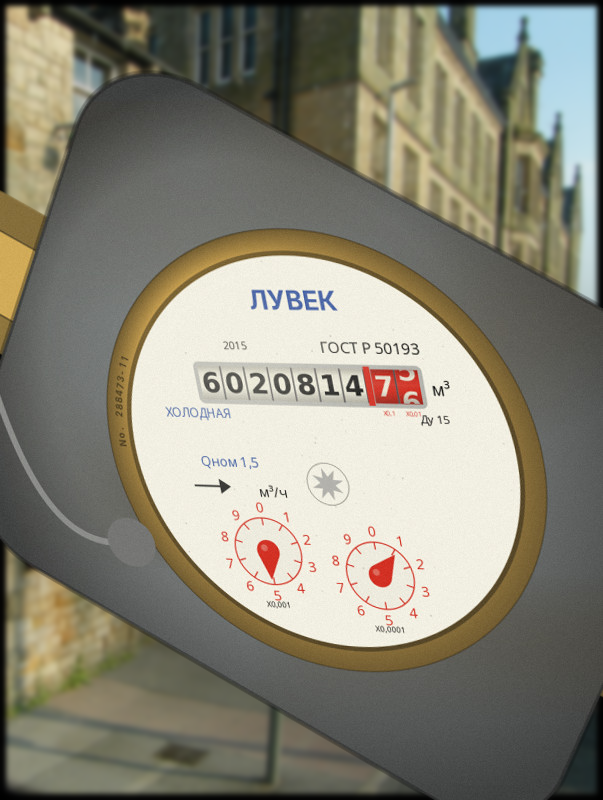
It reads **6020814.7551** m³
